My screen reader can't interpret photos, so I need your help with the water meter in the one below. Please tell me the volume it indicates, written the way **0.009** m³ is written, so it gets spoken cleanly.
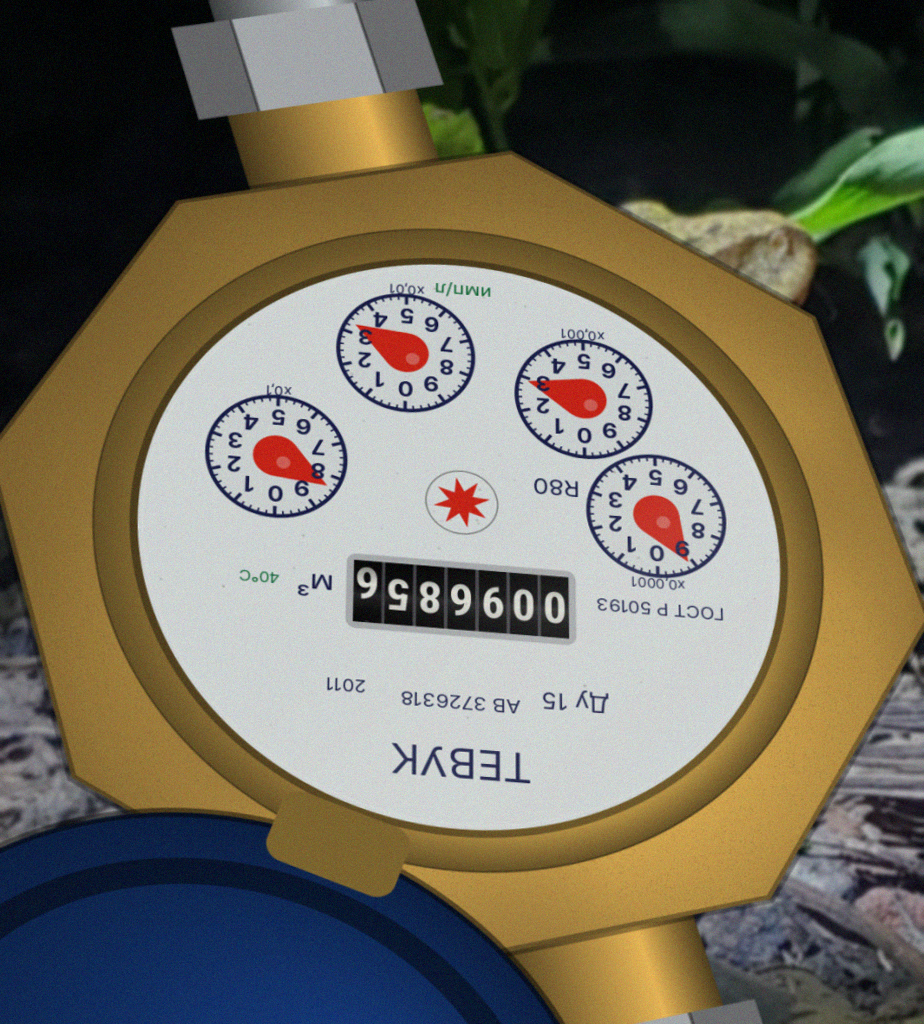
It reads **96855.8329** m³
